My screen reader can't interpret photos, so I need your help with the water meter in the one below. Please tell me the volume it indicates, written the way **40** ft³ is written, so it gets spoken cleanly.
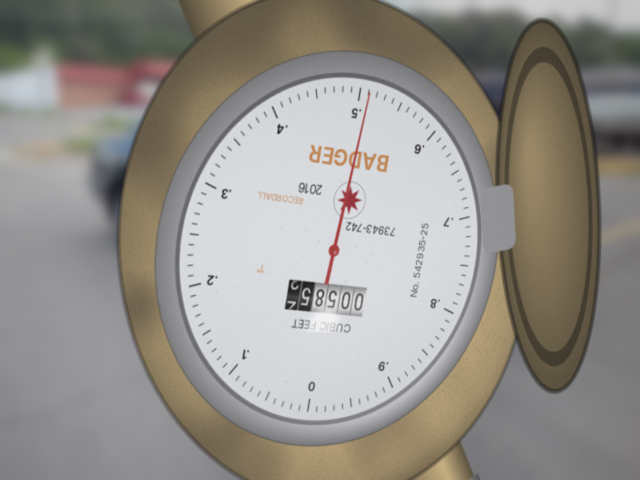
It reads **5852.51** ft³
